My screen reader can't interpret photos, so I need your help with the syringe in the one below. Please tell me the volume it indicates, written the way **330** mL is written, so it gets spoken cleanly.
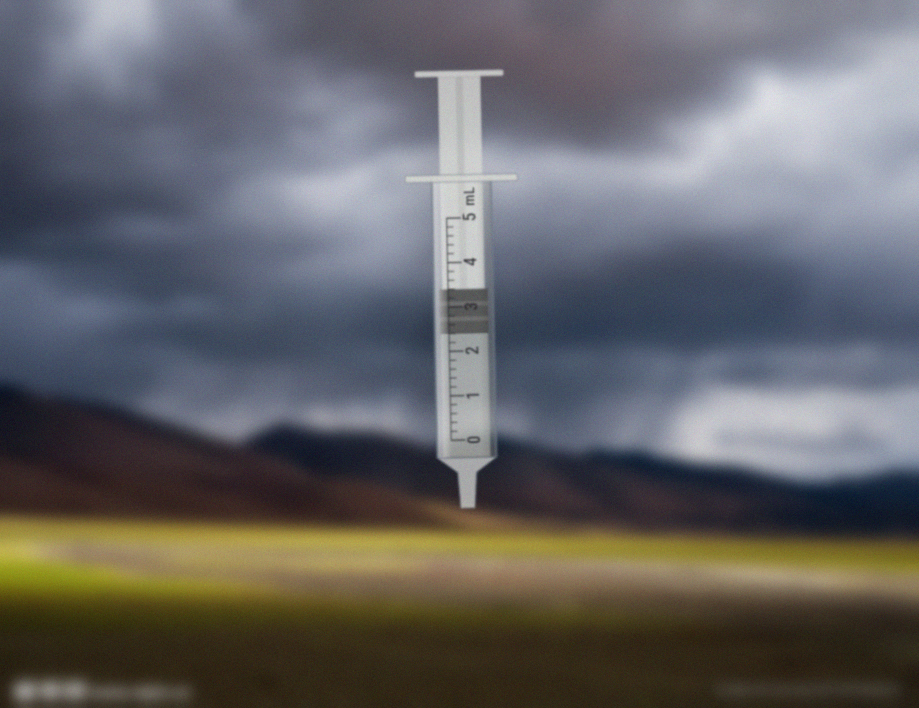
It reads **2.4** mL
